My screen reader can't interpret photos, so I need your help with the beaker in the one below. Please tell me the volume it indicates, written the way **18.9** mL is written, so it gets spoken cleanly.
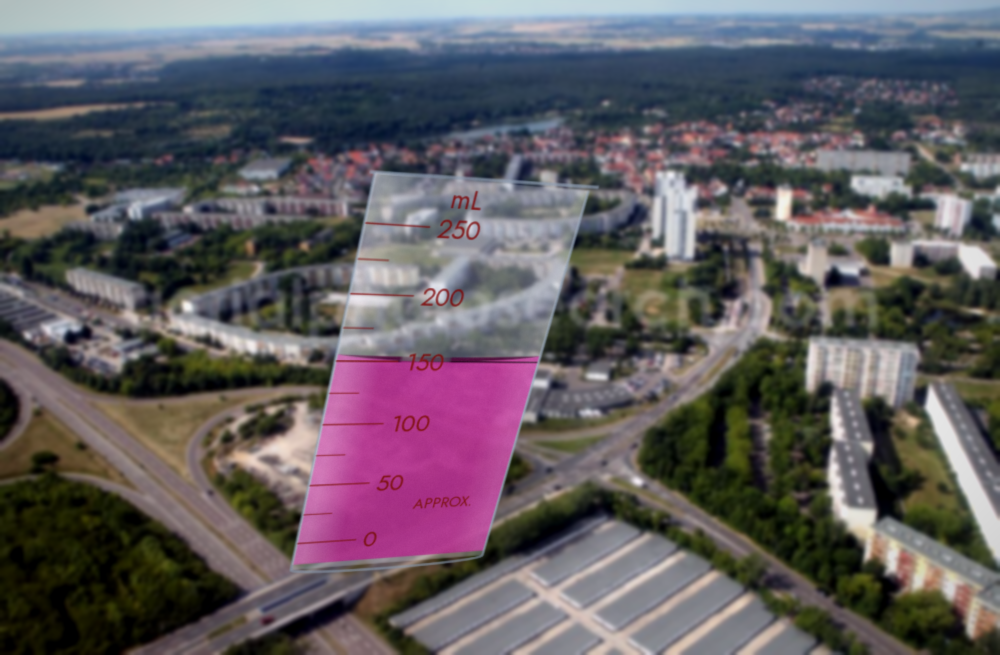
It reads **150** mL
